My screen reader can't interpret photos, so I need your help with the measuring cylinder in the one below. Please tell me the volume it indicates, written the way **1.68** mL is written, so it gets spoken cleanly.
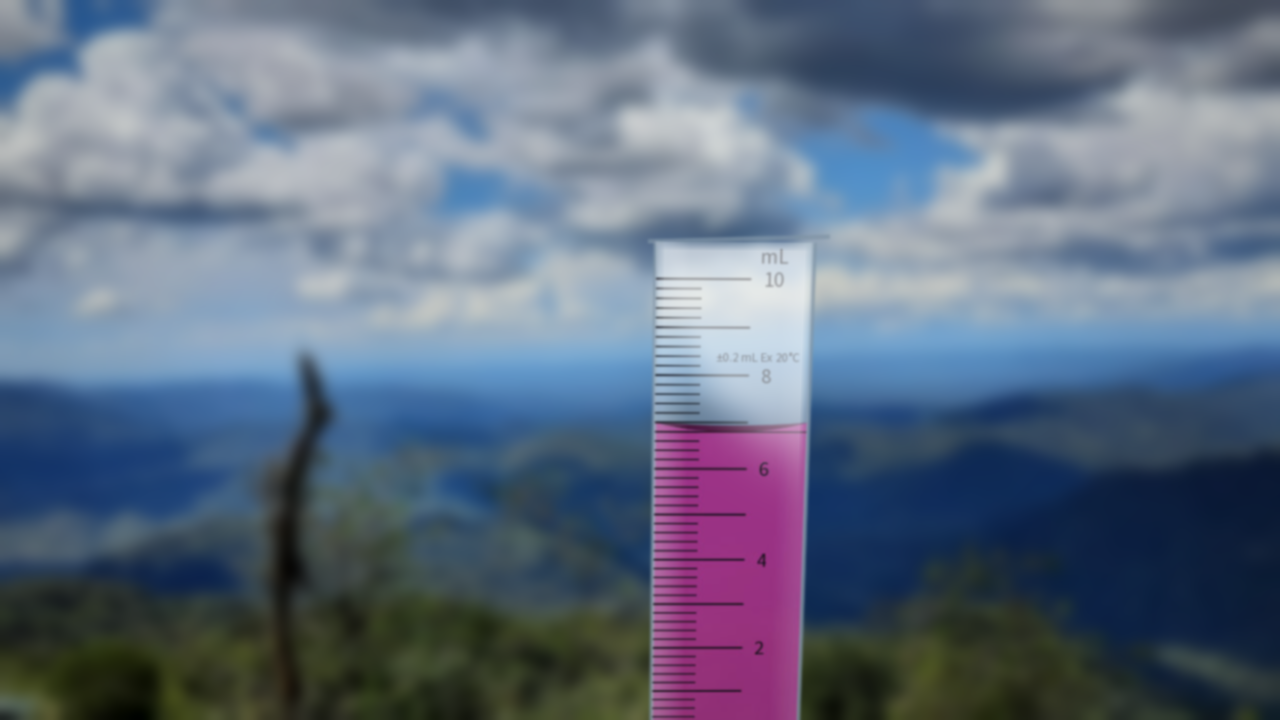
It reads **6.8** mL
